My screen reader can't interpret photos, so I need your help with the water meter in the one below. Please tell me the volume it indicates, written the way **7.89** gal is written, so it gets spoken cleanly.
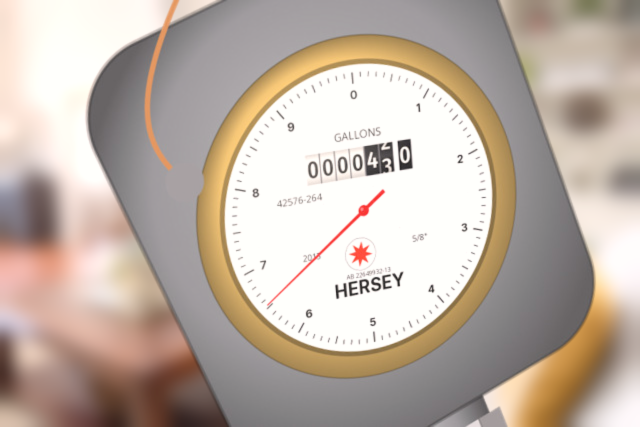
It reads **426.5** gal
